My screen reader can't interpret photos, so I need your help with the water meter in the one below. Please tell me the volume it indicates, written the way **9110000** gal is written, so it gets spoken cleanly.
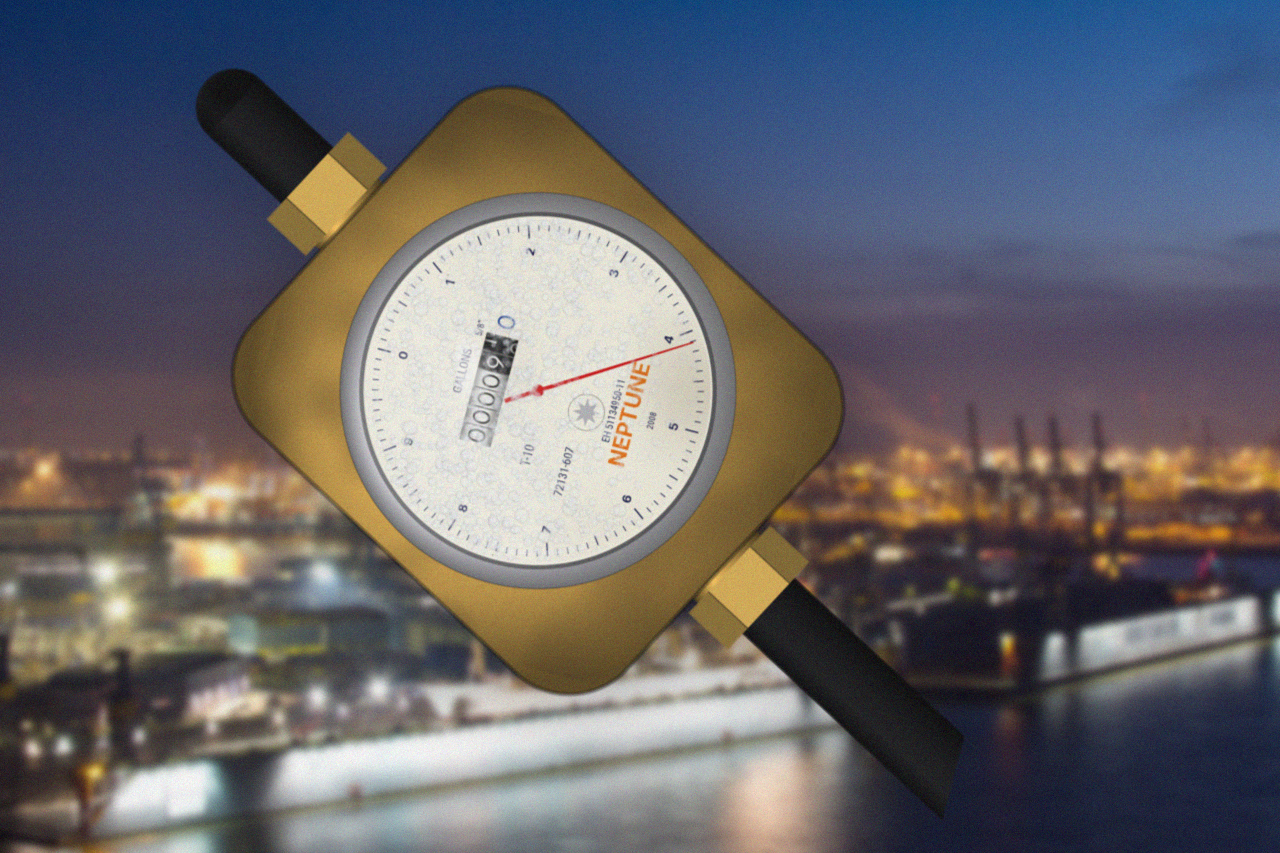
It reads **914.1** gal
